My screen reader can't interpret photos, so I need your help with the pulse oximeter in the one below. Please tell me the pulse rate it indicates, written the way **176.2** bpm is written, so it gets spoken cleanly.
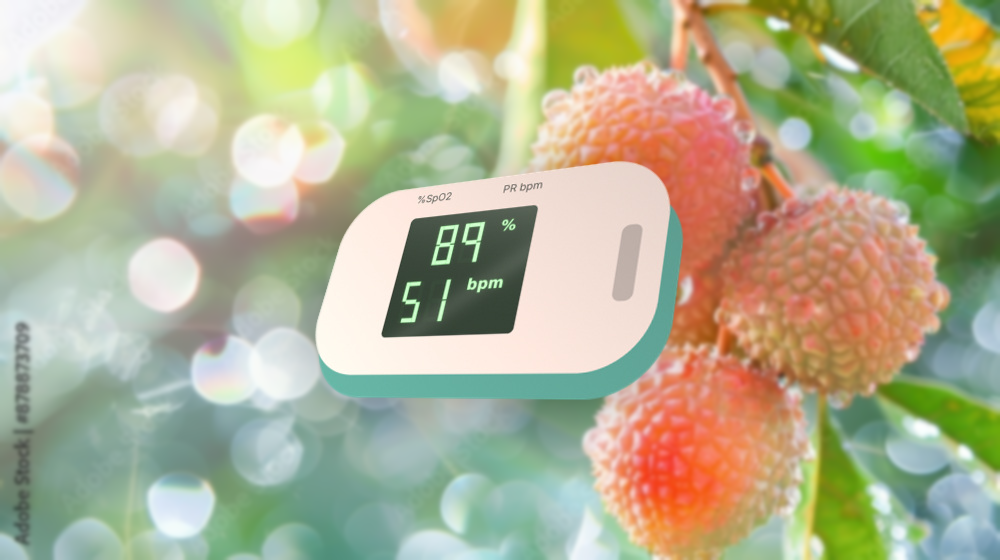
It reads **51** bpm
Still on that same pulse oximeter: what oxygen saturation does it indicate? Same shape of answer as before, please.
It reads **89** %
